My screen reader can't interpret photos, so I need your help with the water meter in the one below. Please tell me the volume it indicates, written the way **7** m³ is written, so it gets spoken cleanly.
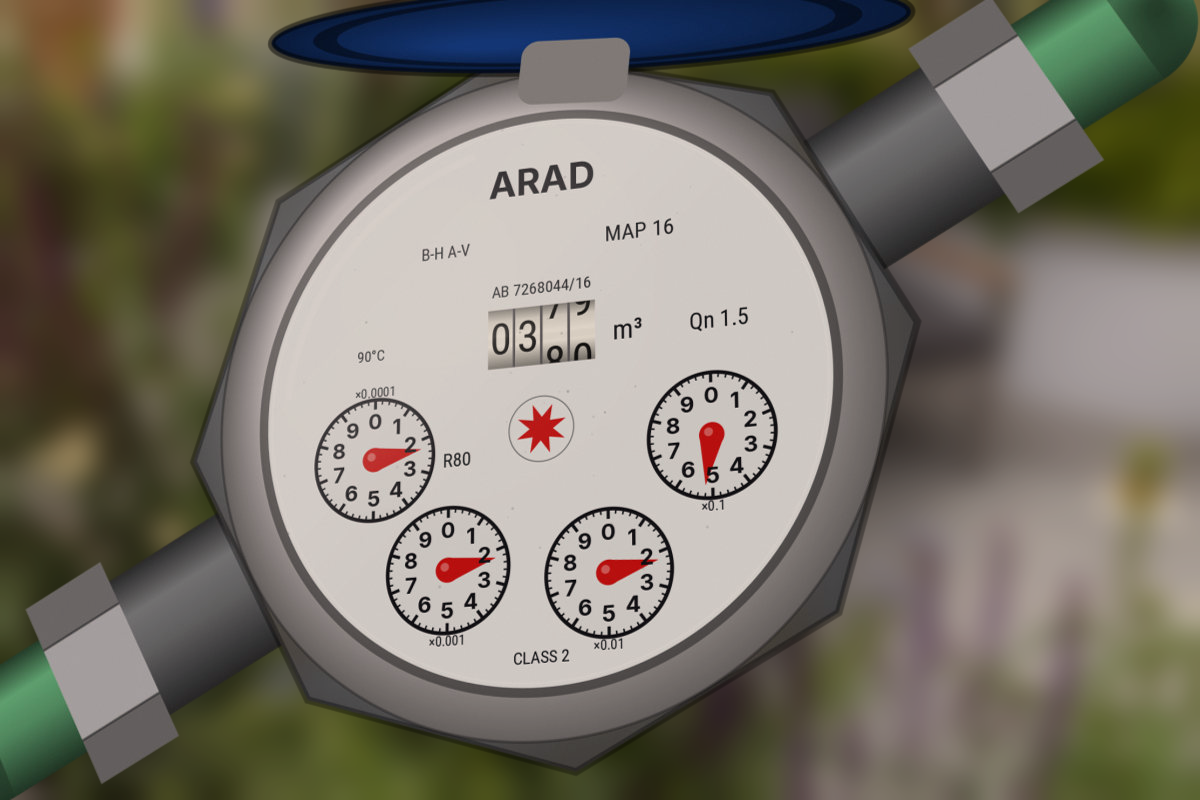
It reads **379.5222** m³
